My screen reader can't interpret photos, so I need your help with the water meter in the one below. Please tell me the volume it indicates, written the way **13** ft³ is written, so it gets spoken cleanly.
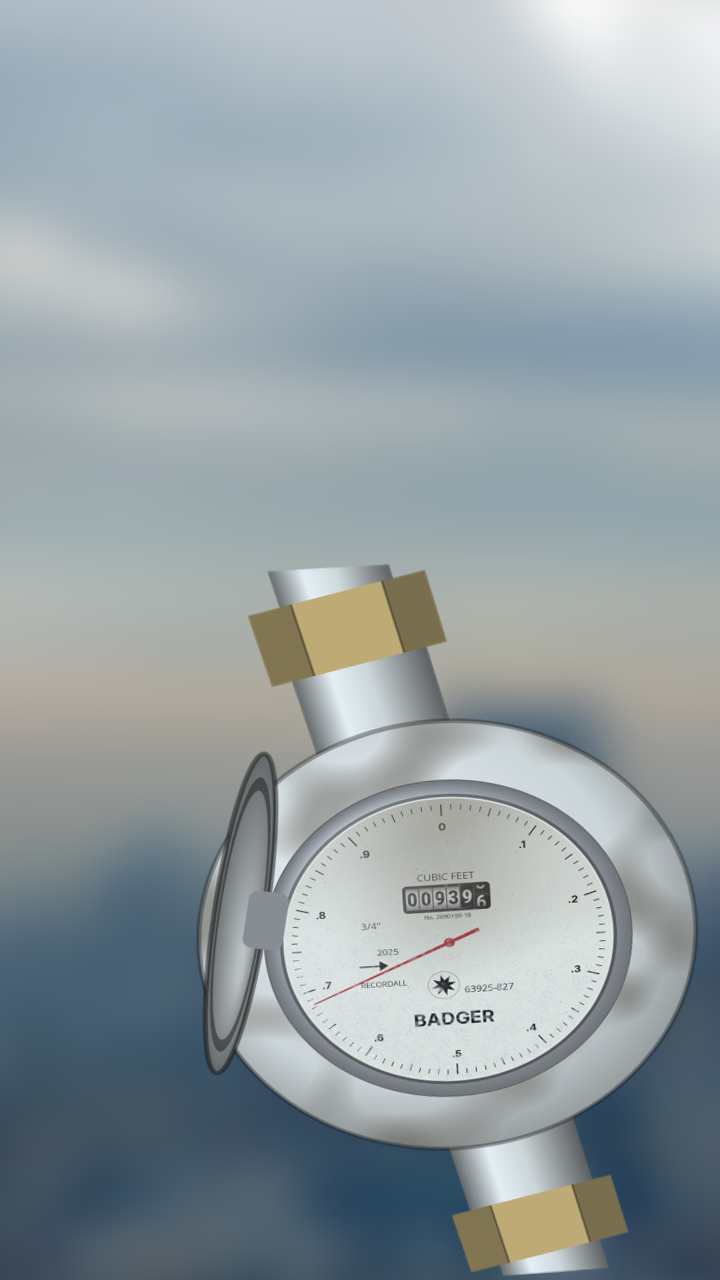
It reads **9395.68** ft³
